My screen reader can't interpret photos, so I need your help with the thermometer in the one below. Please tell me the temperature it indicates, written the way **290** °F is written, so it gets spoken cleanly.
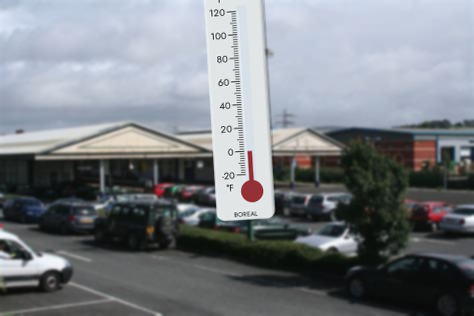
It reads **0** °F
